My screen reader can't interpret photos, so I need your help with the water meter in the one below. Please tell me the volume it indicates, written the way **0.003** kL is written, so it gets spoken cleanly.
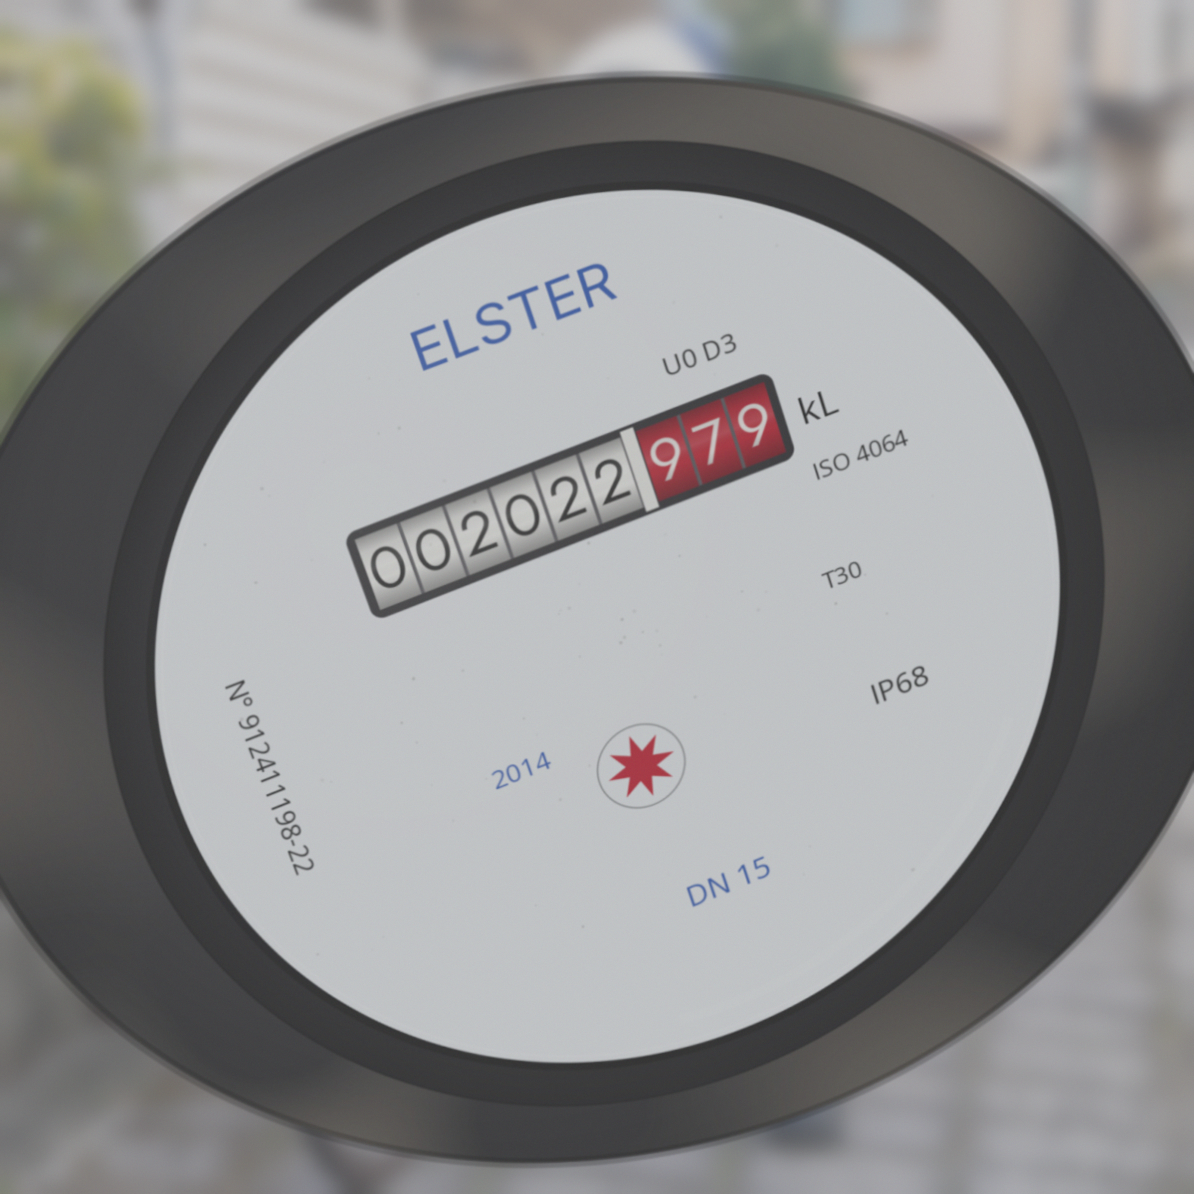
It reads **2022.979** kL
